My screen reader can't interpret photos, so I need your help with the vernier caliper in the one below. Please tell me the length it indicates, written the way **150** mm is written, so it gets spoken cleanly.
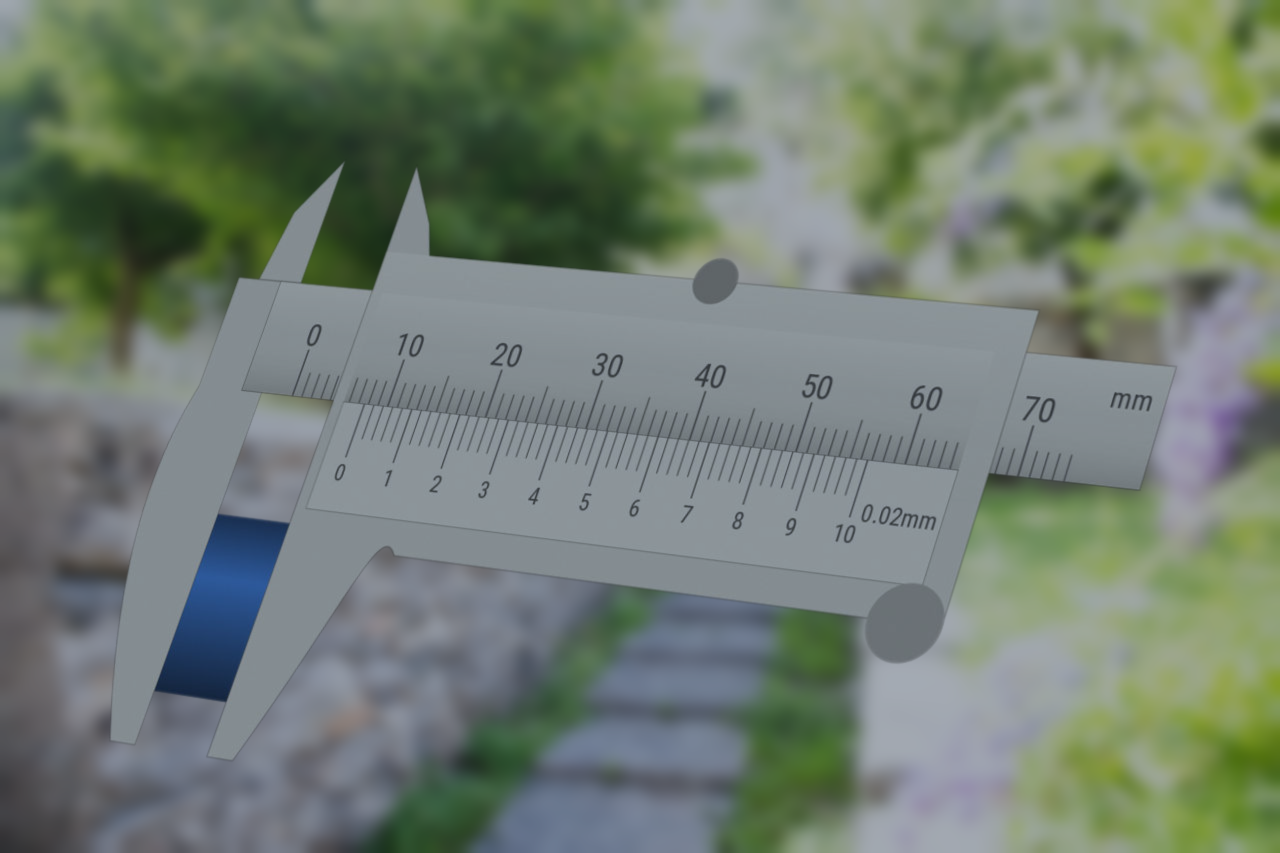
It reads **7.6** mm
